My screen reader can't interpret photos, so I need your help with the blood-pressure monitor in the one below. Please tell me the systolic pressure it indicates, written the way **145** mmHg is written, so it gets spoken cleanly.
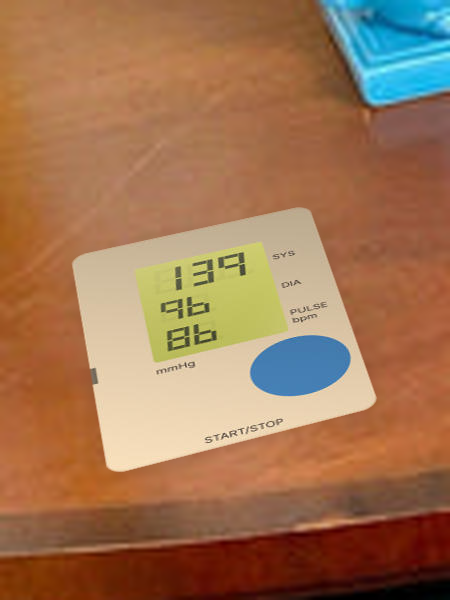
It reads **139** mmHg
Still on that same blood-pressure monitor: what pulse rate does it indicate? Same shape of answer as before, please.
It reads **86** bpm
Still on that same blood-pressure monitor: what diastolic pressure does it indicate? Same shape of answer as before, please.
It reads **96** mmHg
